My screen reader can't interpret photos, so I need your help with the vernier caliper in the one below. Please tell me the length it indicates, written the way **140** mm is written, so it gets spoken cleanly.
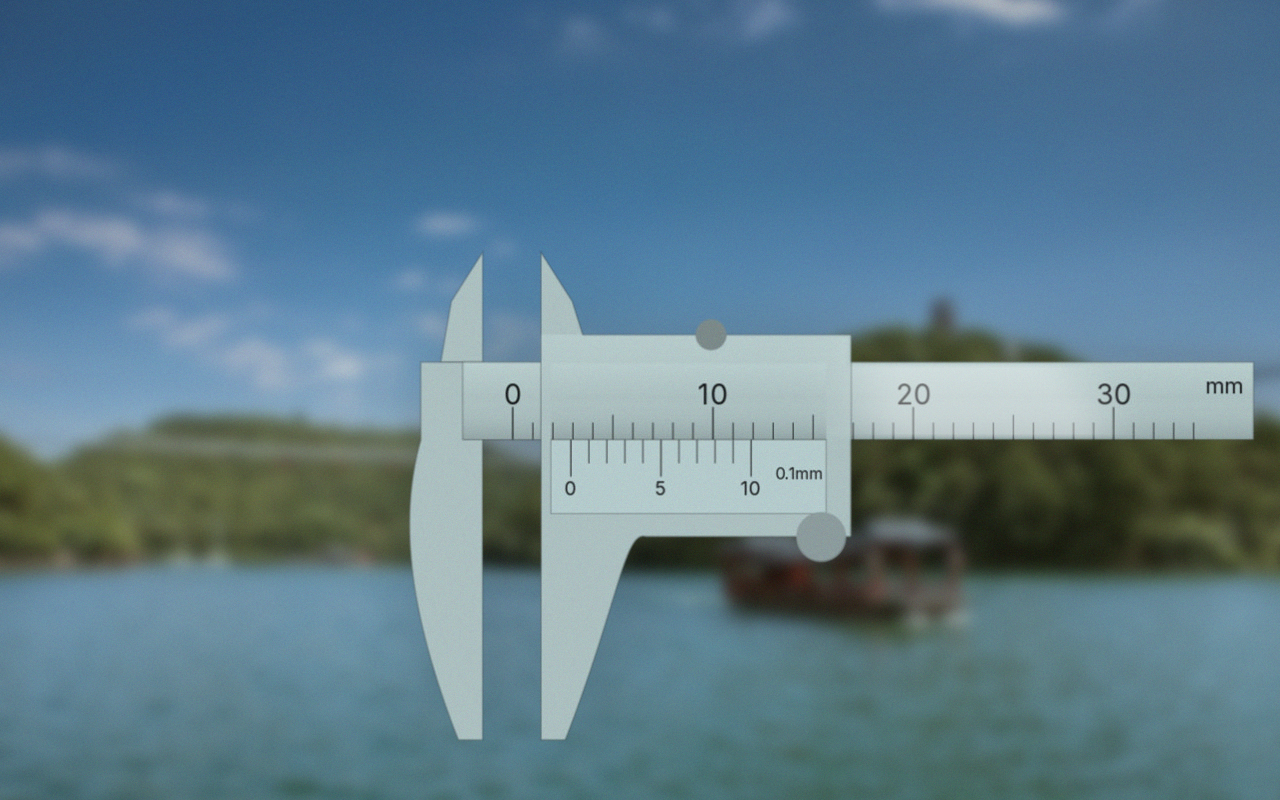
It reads **2.9** mm
